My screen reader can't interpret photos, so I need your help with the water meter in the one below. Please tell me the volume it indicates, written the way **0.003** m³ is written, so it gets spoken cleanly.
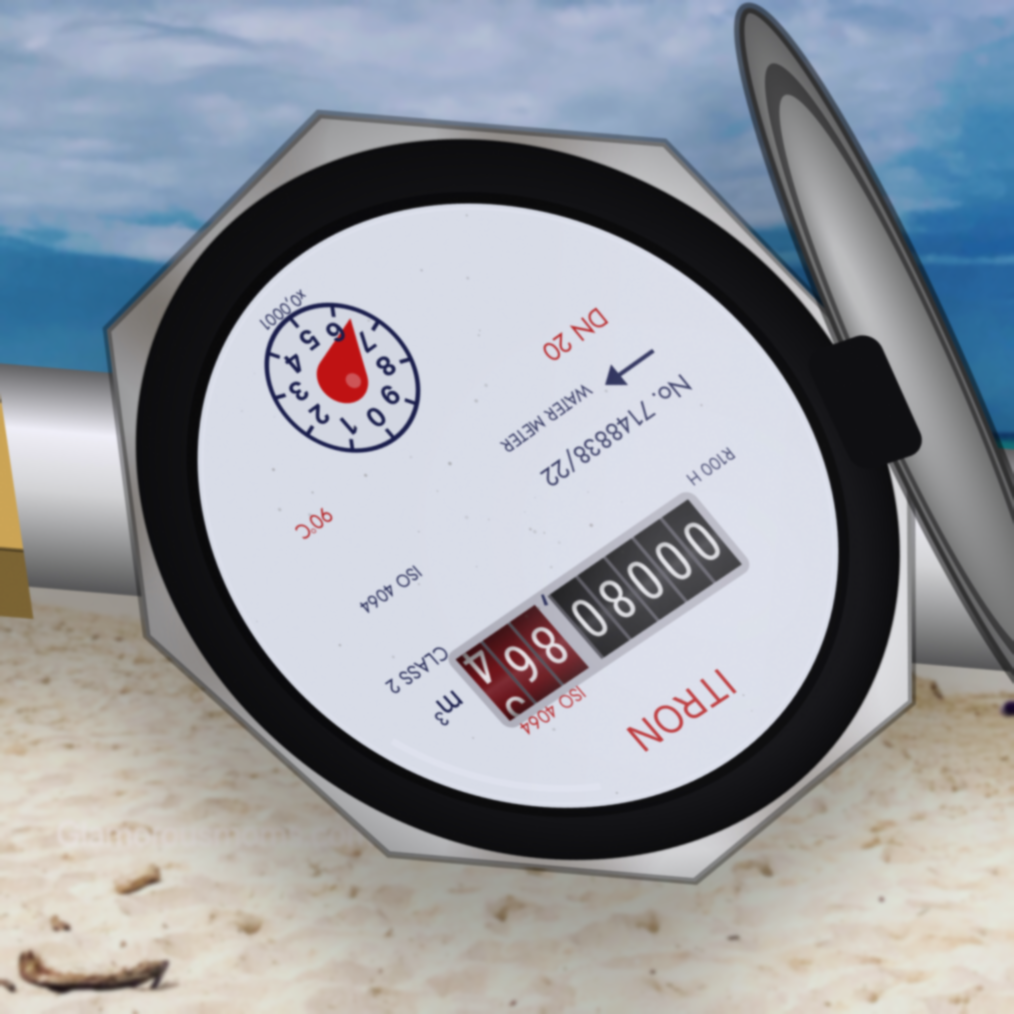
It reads **80.8636** m³
